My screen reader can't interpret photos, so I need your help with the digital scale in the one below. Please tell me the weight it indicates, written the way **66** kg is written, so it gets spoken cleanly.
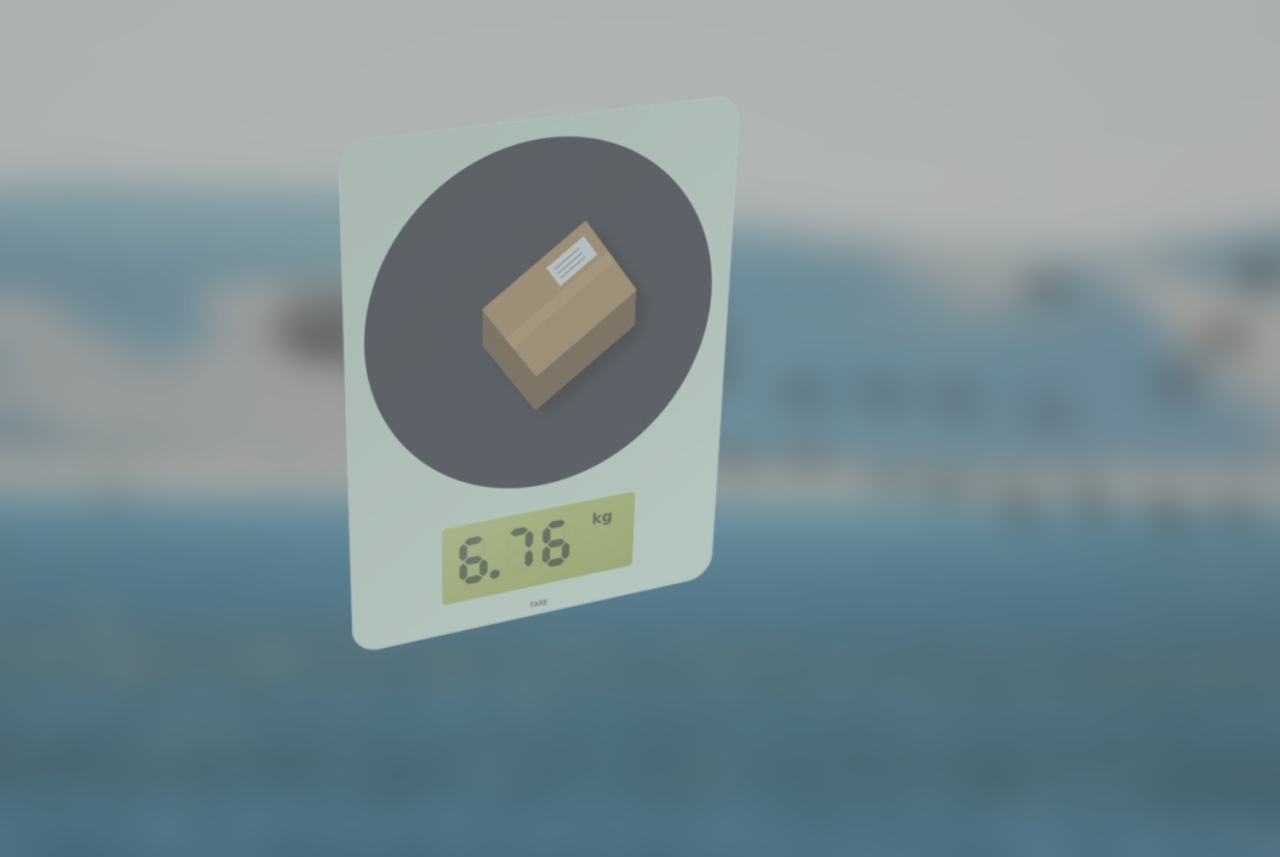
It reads **6.76** kg
